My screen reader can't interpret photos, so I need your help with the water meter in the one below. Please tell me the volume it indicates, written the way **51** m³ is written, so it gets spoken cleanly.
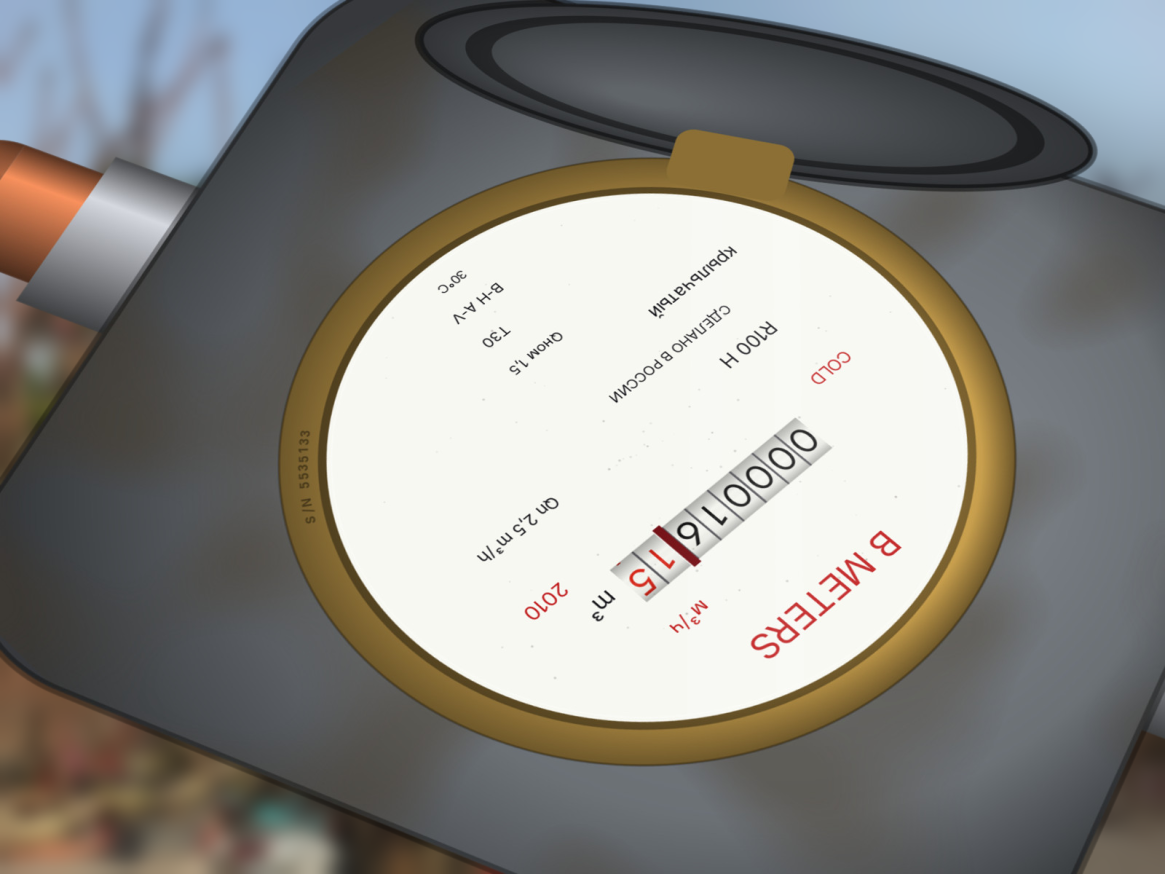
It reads **16.15** m³
